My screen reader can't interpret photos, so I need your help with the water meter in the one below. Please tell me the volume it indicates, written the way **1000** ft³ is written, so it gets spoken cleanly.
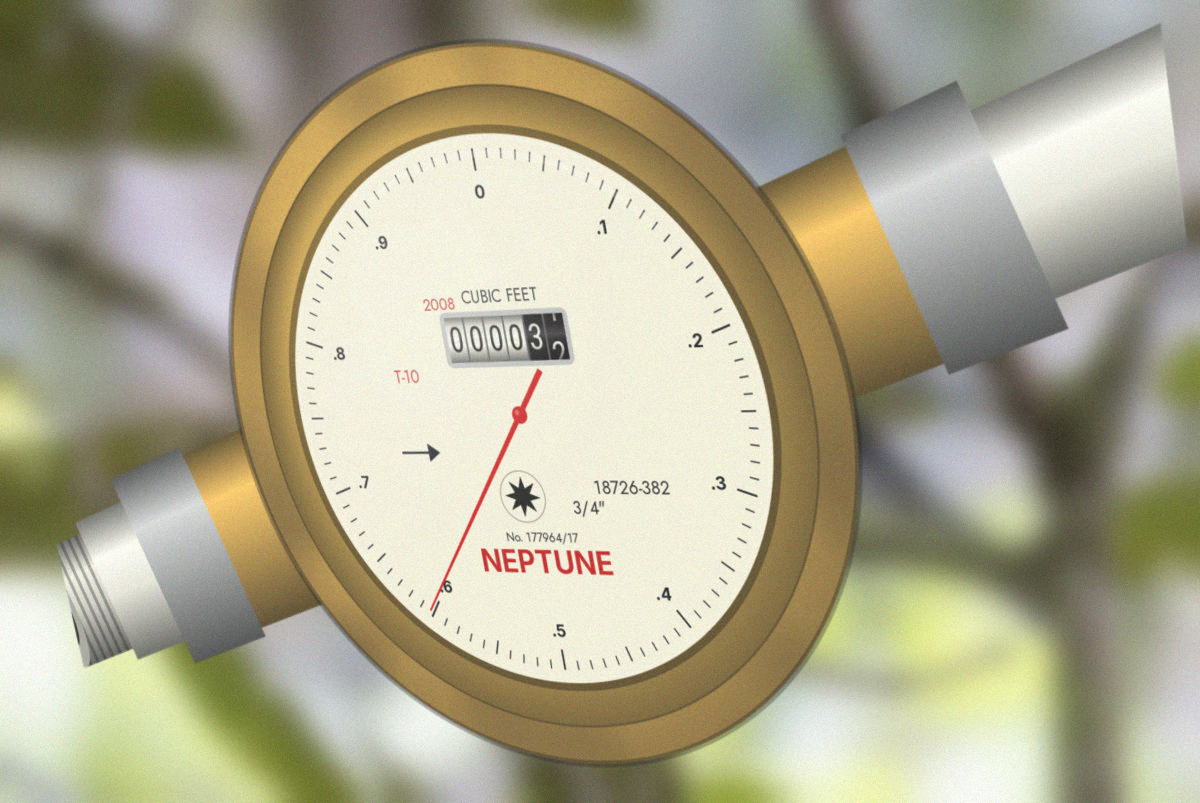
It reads **31.60** ft³
